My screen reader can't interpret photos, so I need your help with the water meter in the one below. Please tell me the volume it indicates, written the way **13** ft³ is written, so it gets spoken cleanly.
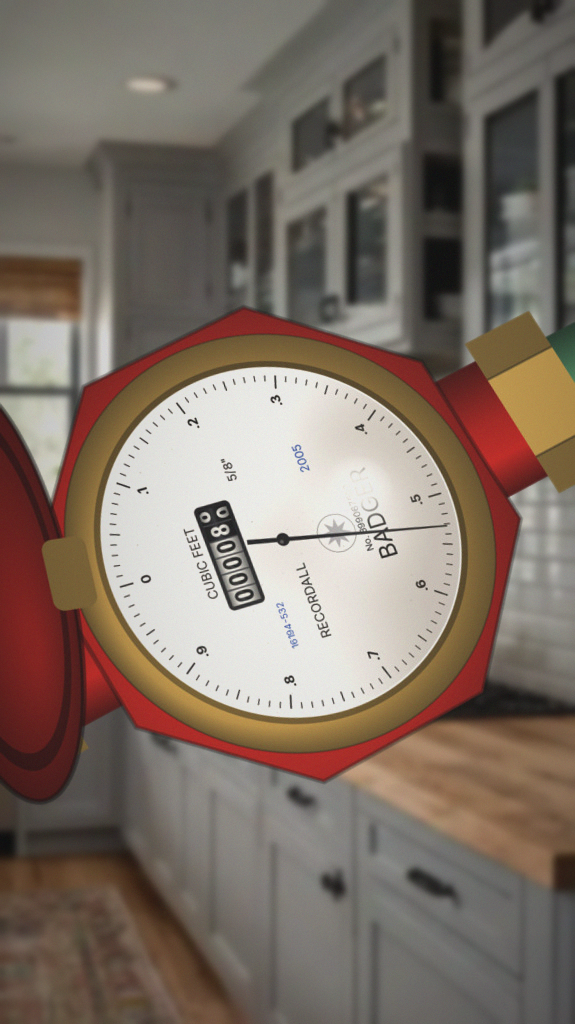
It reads **88.53** ft³
